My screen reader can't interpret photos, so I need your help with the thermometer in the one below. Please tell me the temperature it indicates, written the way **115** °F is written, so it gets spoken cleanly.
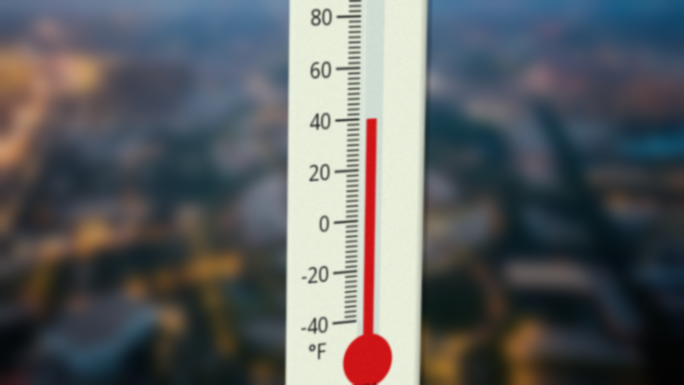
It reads **40** °F
